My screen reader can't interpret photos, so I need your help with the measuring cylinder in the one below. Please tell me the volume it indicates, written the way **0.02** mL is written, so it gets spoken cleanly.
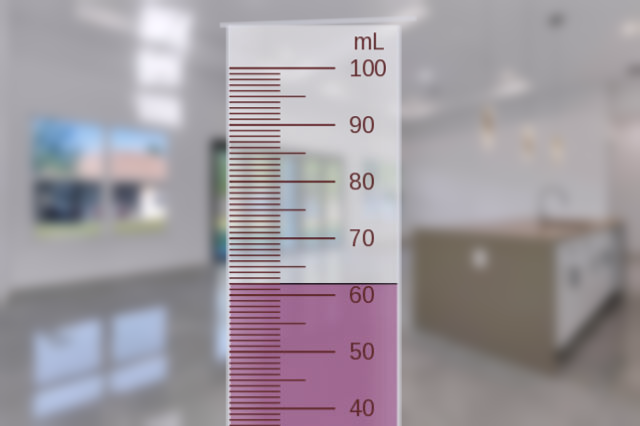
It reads **62** mL
